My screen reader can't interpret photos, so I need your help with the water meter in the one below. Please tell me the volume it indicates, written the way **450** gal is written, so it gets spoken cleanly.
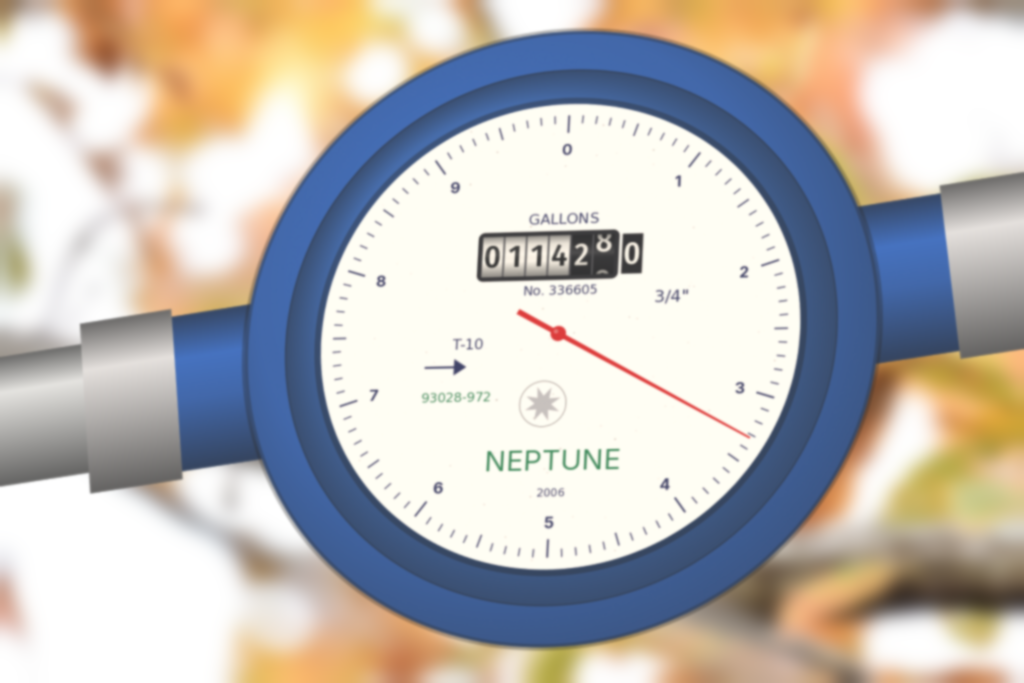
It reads **114283.3** gal
